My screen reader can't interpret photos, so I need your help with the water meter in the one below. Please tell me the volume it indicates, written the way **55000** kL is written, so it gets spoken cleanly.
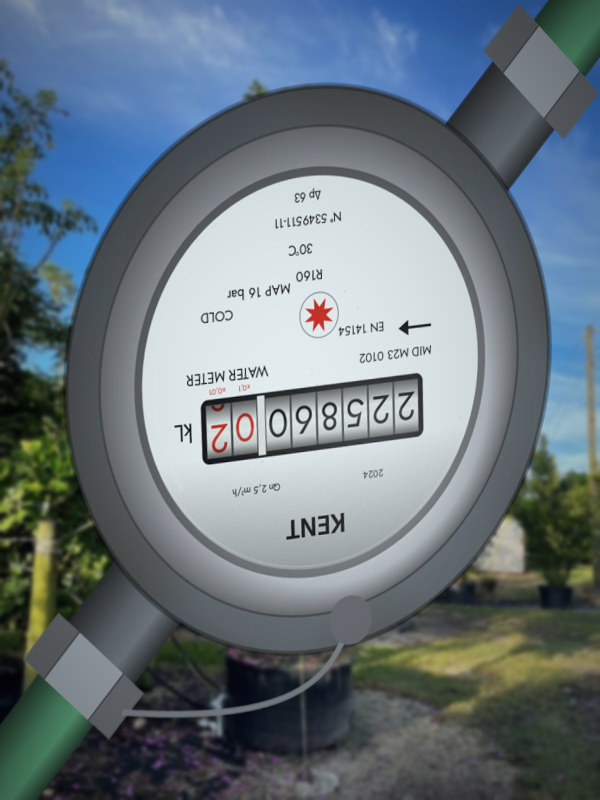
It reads **225860.02** kL
